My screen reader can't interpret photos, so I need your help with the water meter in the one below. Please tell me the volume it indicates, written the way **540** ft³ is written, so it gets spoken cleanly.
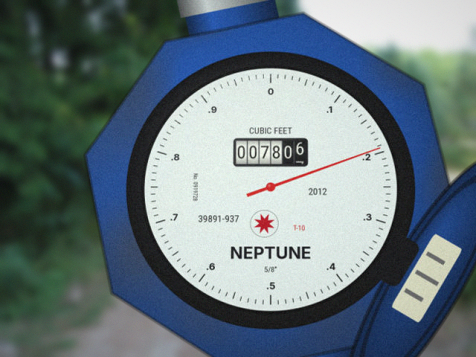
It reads **7806.19** ft³
